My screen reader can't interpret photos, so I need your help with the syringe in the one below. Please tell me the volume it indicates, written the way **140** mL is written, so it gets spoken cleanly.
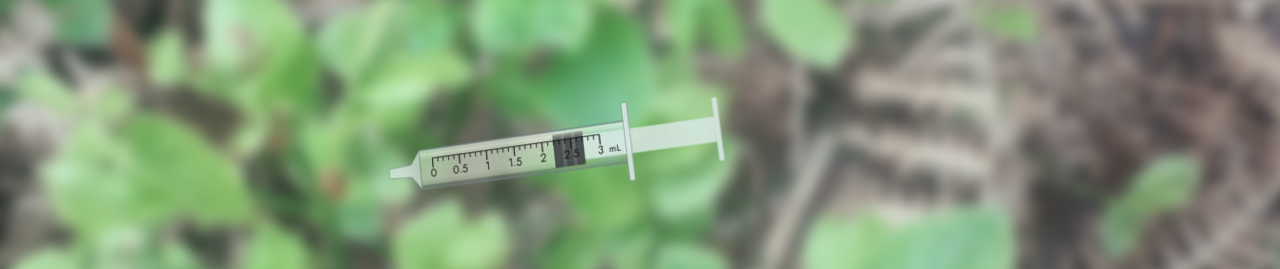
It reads **2.2** mL
